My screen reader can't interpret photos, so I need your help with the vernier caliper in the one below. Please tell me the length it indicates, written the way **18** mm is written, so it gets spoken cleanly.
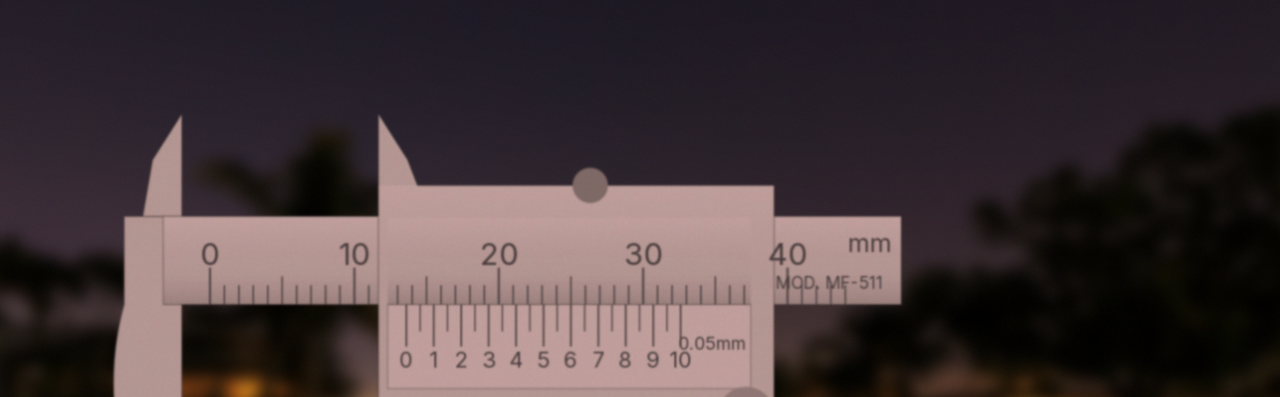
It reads **13.6** mm
